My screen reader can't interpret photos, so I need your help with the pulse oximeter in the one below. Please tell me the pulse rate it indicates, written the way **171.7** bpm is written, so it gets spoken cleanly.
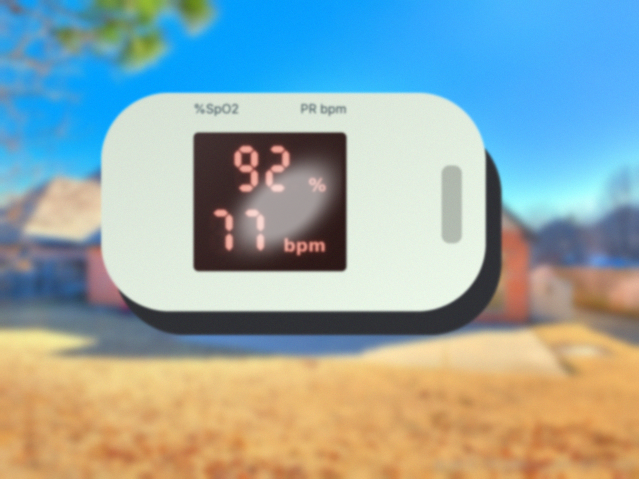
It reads **77** bpm
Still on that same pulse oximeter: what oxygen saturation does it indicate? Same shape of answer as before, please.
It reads **92** %
